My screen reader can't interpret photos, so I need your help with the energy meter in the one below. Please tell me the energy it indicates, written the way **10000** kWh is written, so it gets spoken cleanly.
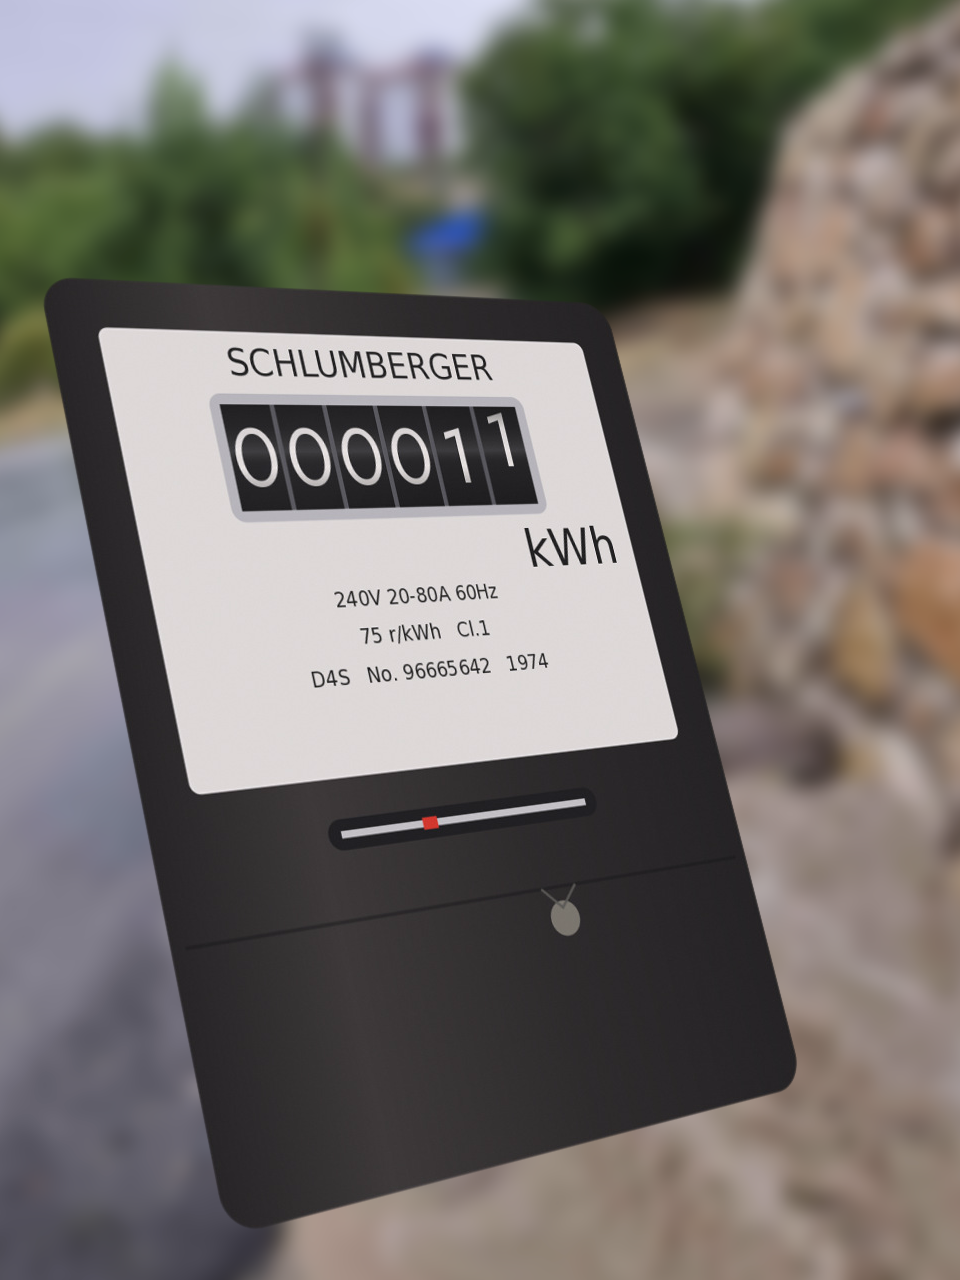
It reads **11** kWh
